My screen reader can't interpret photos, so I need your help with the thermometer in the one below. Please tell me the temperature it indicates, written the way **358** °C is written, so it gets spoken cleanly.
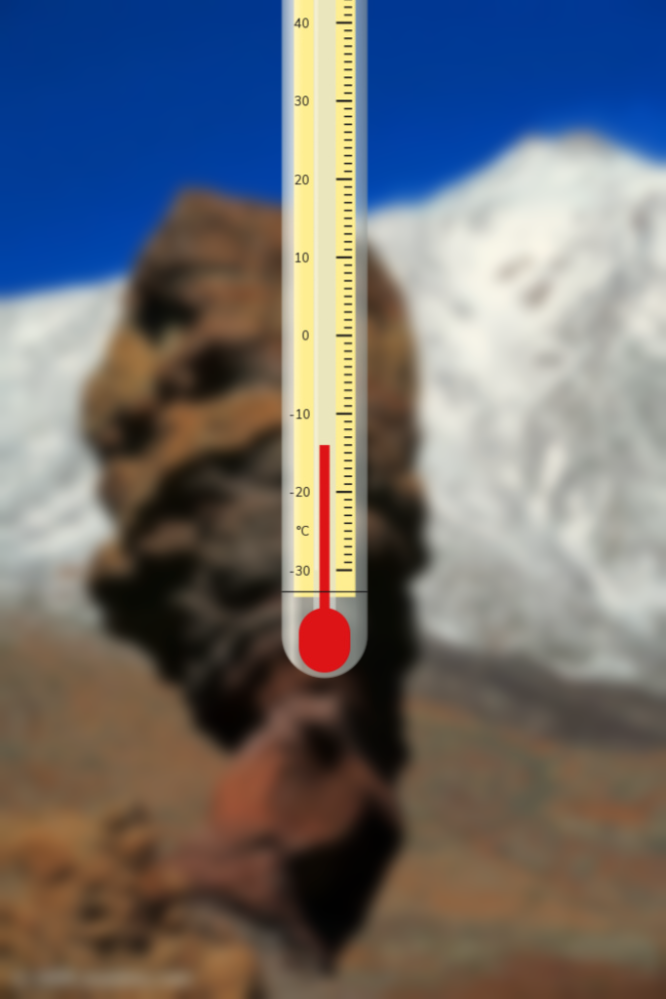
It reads **-14** °C
